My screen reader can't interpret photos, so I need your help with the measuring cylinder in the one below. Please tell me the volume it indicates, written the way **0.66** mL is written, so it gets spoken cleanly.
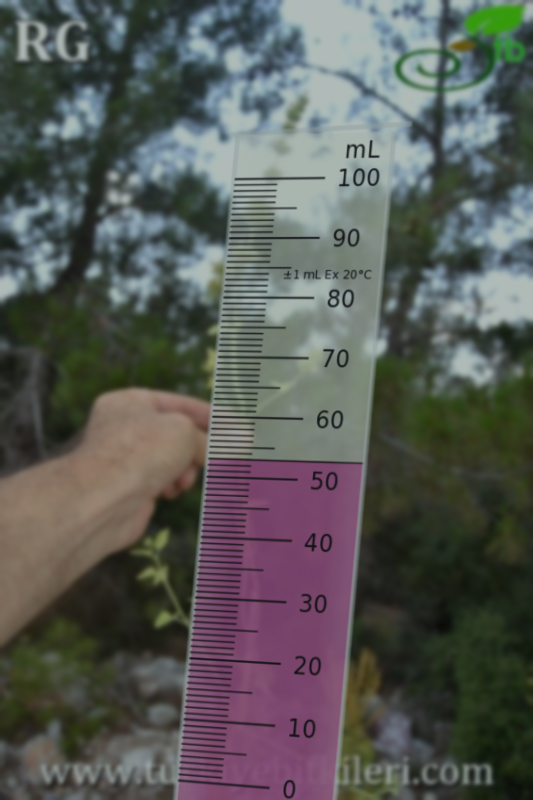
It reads **53** mL
